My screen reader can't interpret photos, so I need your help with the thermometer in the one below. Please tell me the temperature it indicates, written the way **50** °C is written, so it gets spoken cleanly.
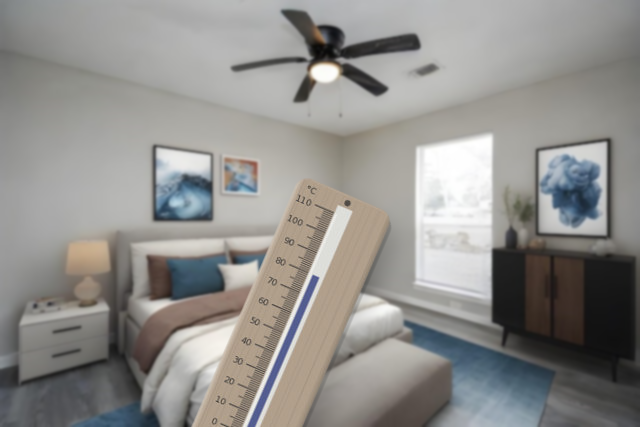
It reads **80** °C
